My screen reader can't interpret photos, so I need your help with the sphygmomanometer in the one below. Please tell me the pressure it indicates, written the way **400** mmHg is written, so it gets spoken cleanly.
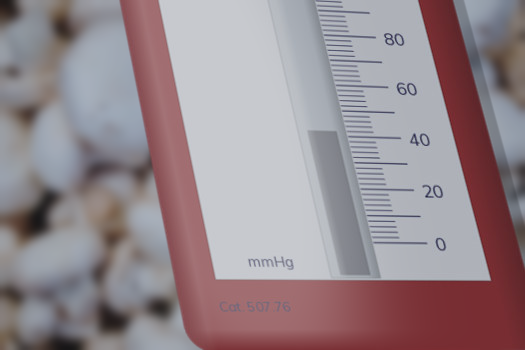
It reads **42** mmHg
